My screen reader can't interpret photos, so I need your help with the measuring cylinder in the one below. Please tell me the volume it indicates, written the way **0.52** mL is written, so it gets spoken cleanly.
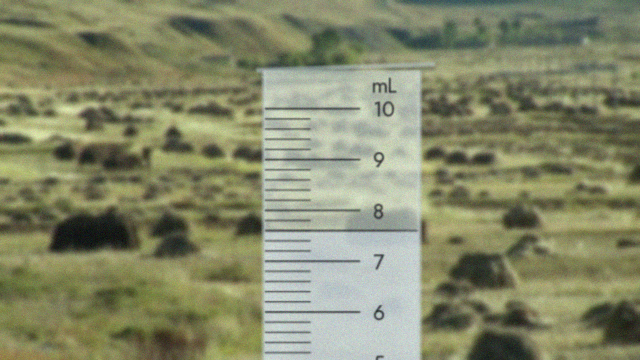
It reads **7.6** mL
